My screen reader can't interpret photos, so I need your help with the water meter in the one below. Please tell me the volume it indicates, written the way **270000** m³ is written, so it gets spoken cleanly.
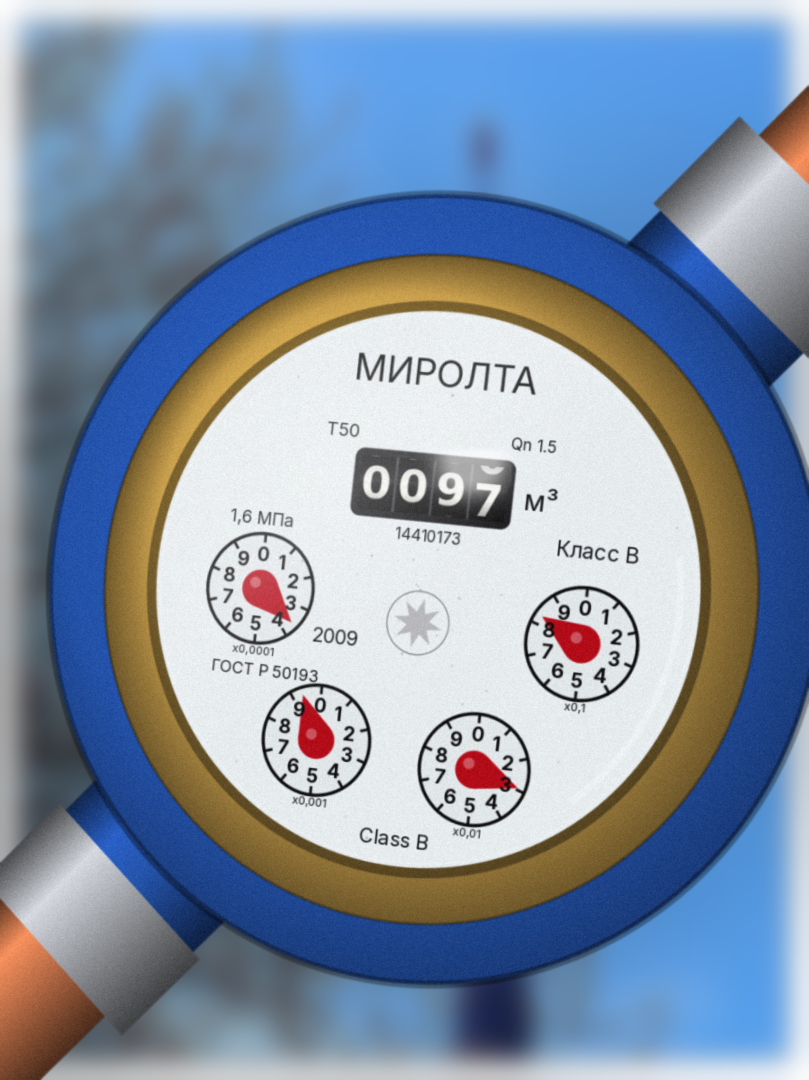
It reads **96.8293** m³
